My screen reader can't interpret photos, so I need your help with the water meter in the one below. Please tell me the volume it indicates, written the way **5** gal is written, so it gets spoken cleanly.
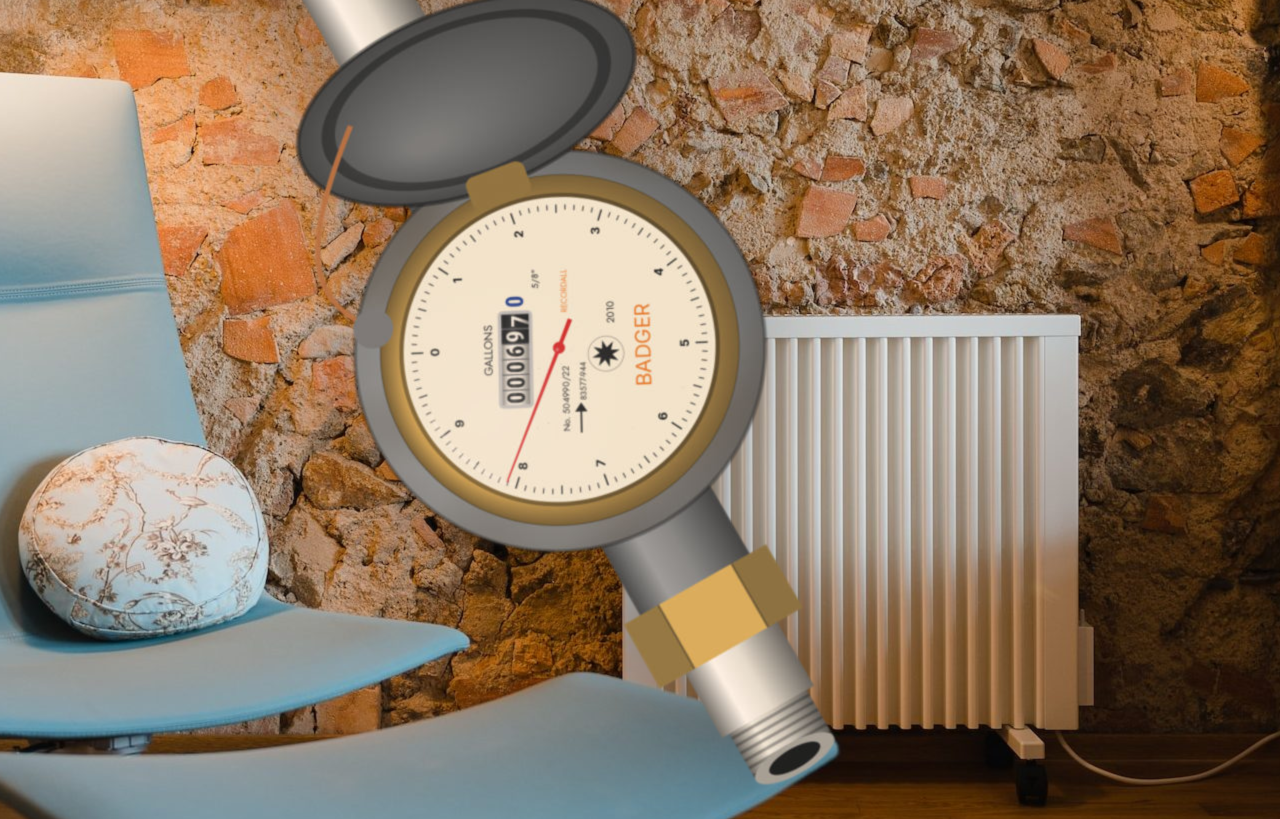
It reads **6968.1** gal
